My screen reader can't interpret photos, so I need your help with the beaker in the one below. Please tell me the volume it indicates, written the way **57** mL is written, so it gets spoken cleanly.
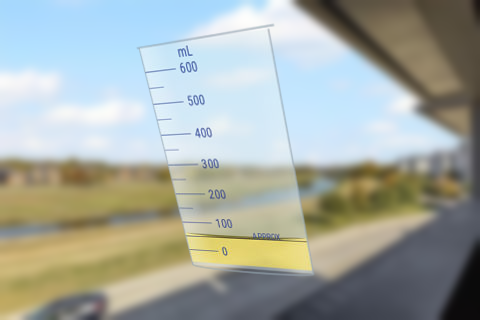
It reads **50** mL
